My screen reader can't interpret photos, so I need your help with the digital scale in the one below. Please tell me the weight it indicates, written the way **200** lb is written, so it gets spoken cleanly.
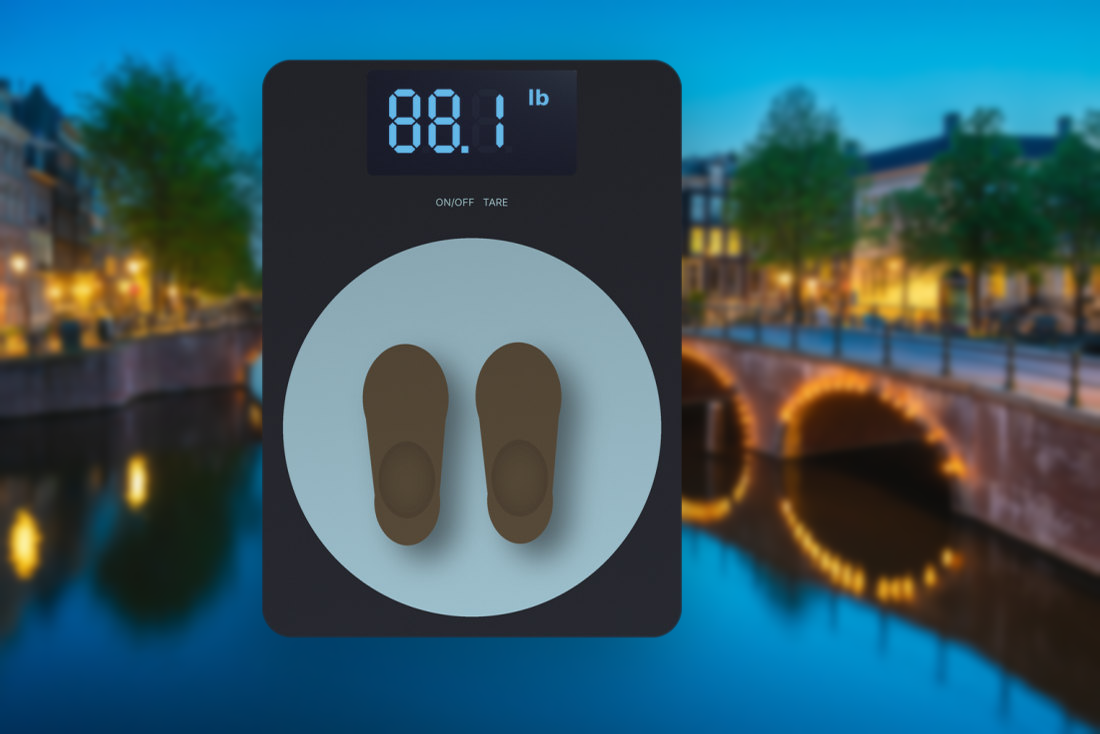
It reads **88.1** lb
